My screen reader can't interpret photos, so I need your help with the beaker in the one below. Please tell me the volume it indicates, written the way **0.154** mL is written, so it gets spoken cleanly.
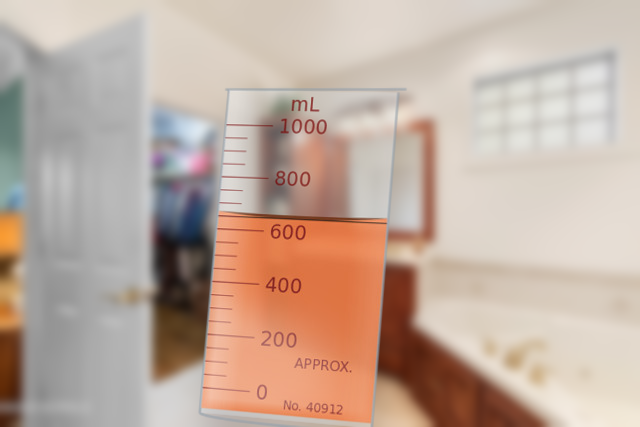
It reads **650** mL
